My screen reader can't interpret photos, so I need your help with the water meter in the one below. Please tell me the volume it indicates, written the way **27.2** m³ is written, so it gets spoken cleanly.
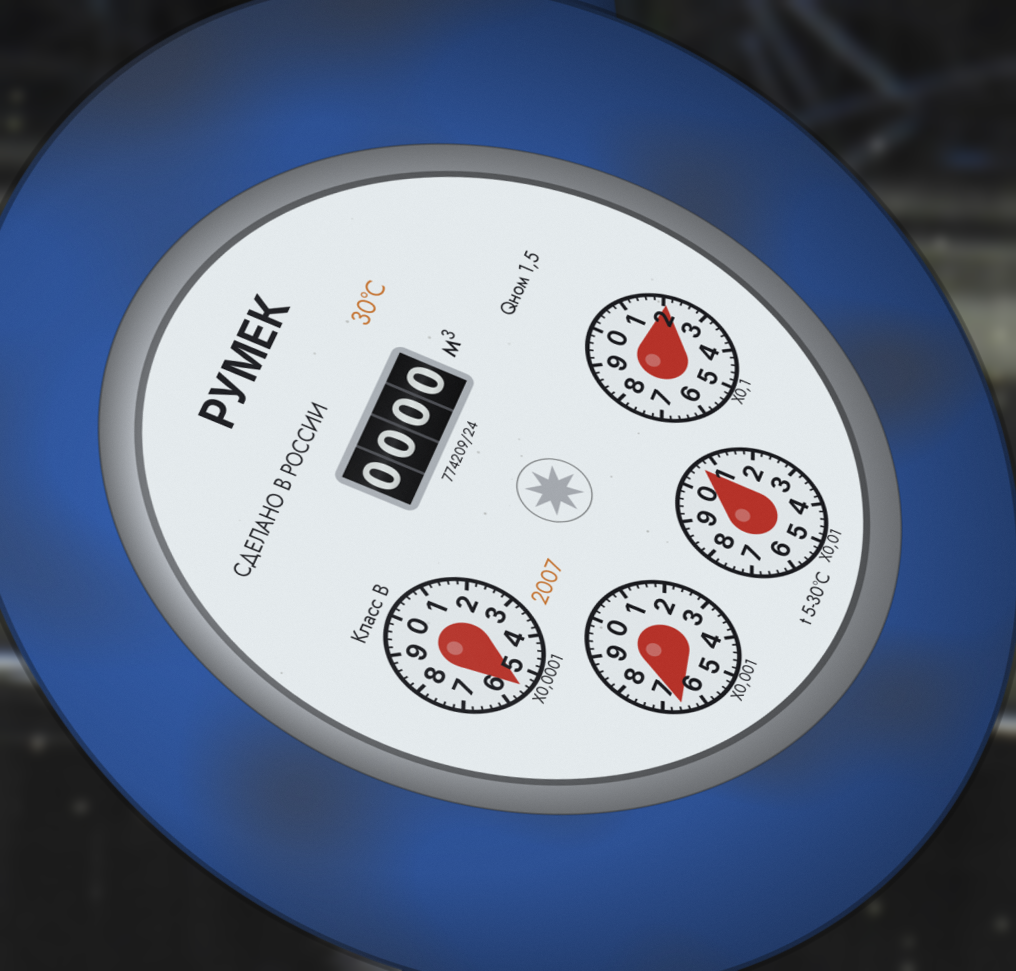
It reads **0.2065** m³
